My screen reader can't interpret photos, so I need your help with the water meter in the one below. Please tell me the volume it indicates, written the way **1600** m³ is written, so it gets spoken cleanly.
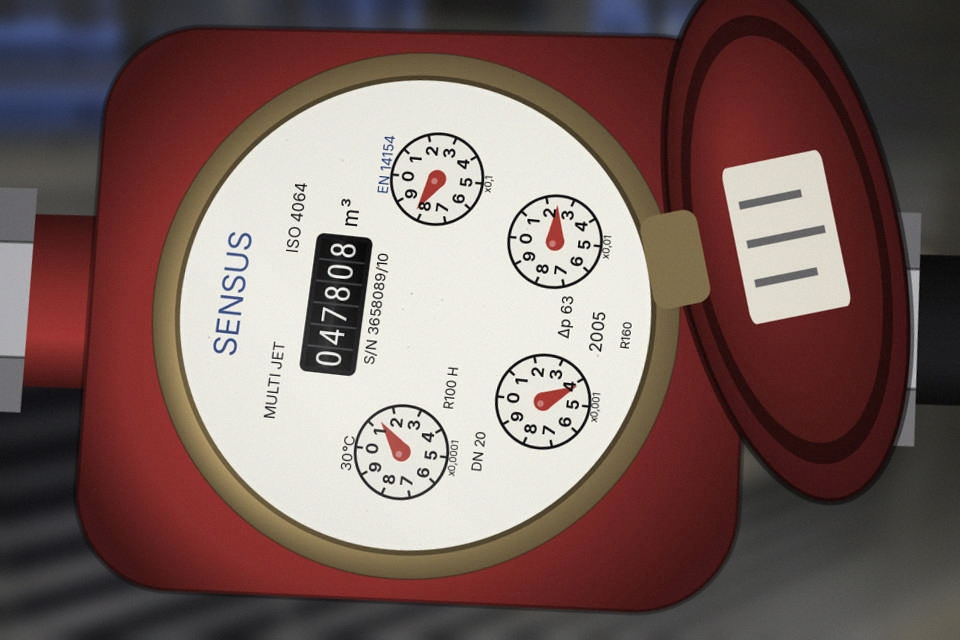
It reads **47808.8241** m³
